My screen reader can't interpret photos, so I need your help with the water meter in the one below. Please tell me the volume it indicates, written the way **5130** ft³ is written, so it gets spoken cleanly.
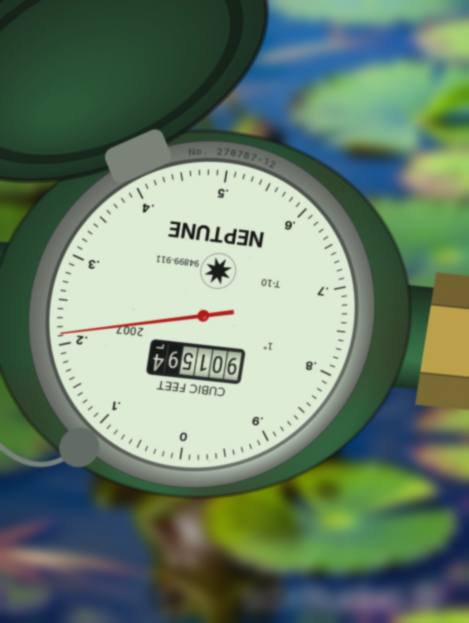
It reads **901594.21** ft³
